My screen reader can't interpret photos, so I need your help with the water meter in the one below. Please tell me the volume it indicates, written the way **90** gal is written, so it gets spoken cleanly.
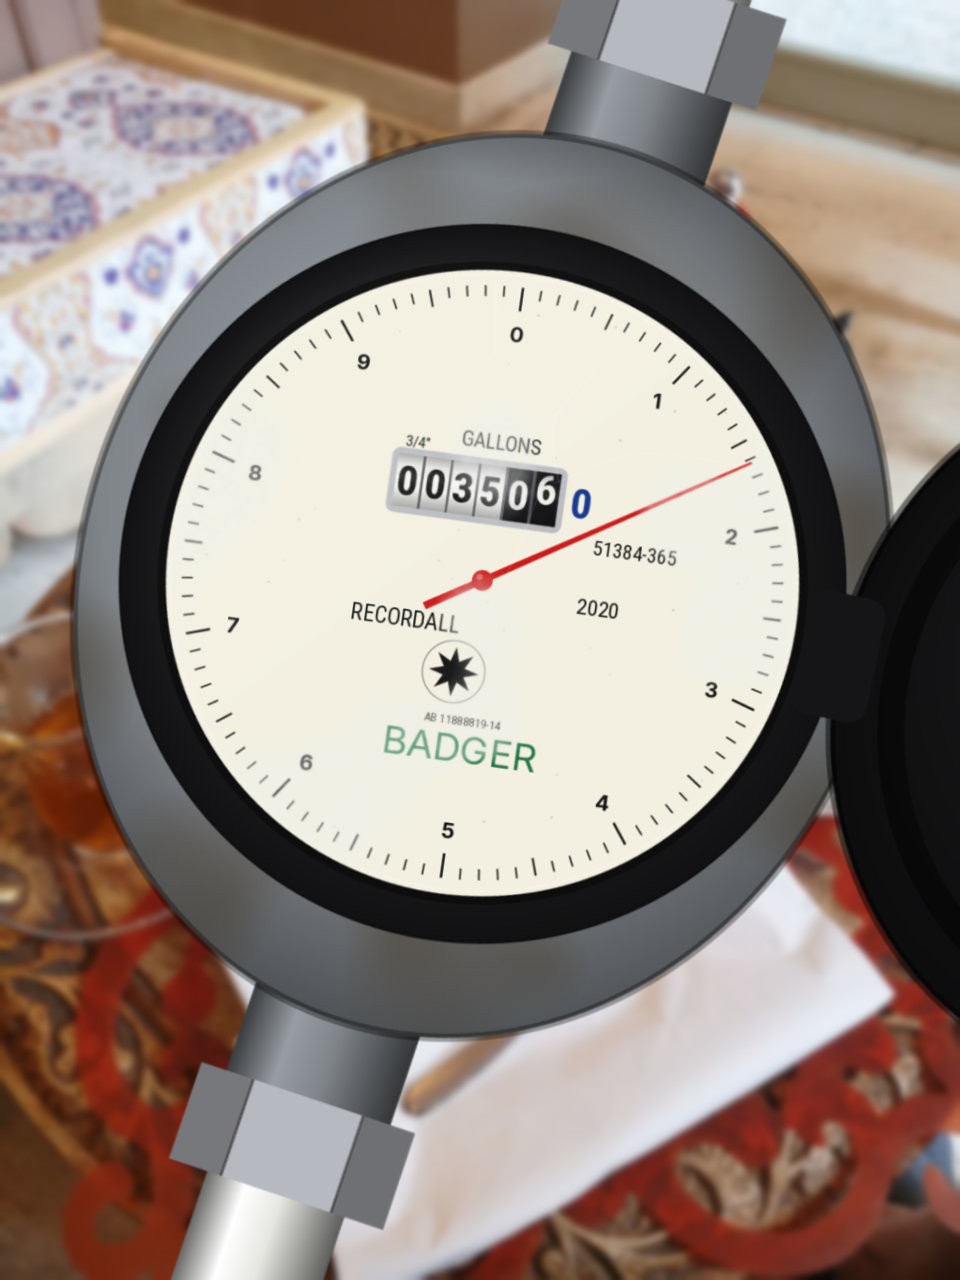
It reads **35061.6** gal
